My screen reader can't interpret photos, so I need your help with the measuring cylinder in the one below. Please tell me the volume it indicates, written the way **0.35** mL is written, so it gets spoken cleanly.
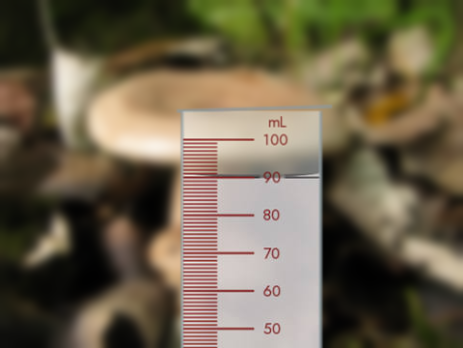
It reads **90** mL
